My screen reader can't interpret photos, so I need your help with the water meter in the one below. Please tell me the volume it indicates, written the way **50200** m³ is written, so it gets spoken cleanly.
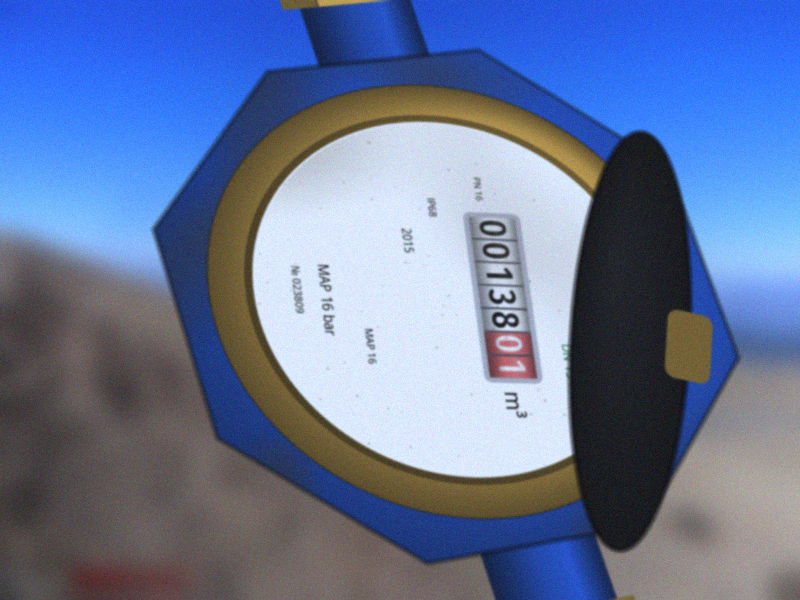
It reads **138.01** m³
